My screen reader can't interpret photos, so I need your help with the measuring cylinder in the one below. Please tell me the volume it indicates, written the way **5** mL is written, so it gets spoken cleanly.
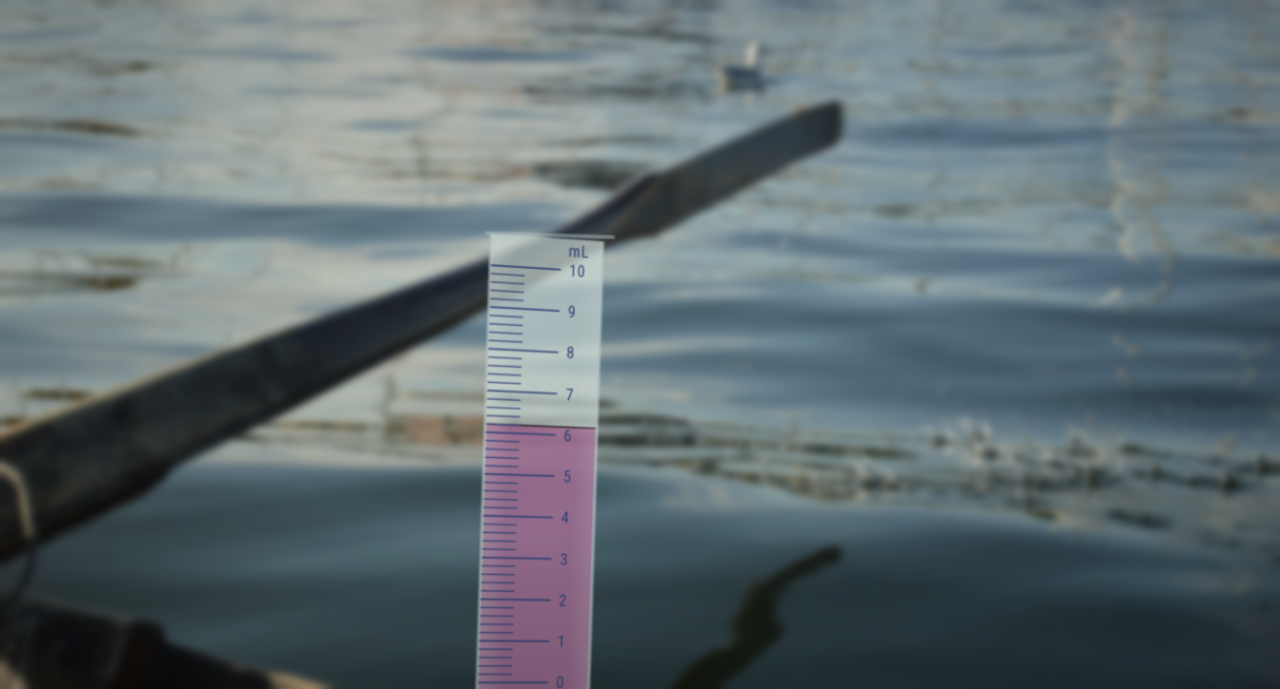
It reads **6.2** mL
